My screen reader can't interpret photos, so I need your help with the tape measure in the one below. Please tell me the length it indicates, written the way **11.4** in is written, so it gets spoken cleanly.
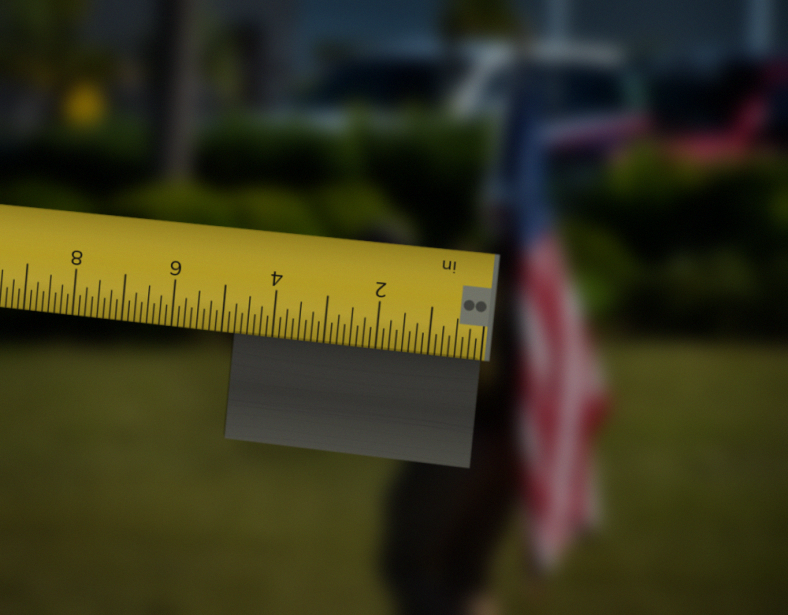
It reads **4.75** in
